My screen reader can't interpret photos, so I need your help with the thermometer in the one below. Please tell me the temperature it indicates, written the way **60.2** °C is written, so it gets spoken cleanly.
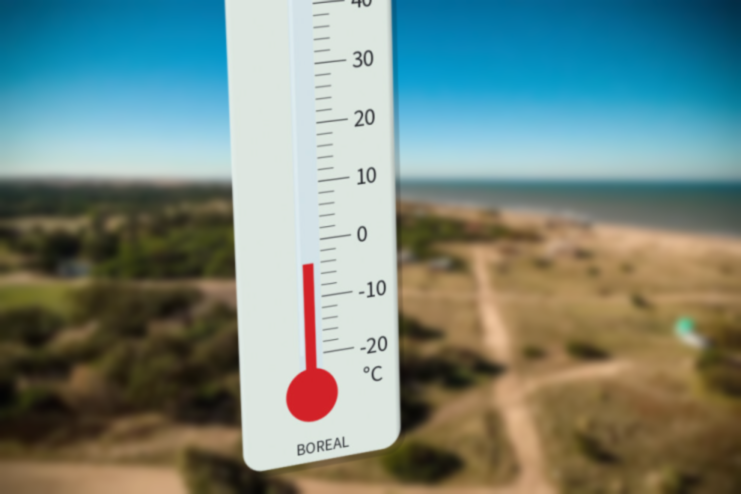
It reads **-4** °C
